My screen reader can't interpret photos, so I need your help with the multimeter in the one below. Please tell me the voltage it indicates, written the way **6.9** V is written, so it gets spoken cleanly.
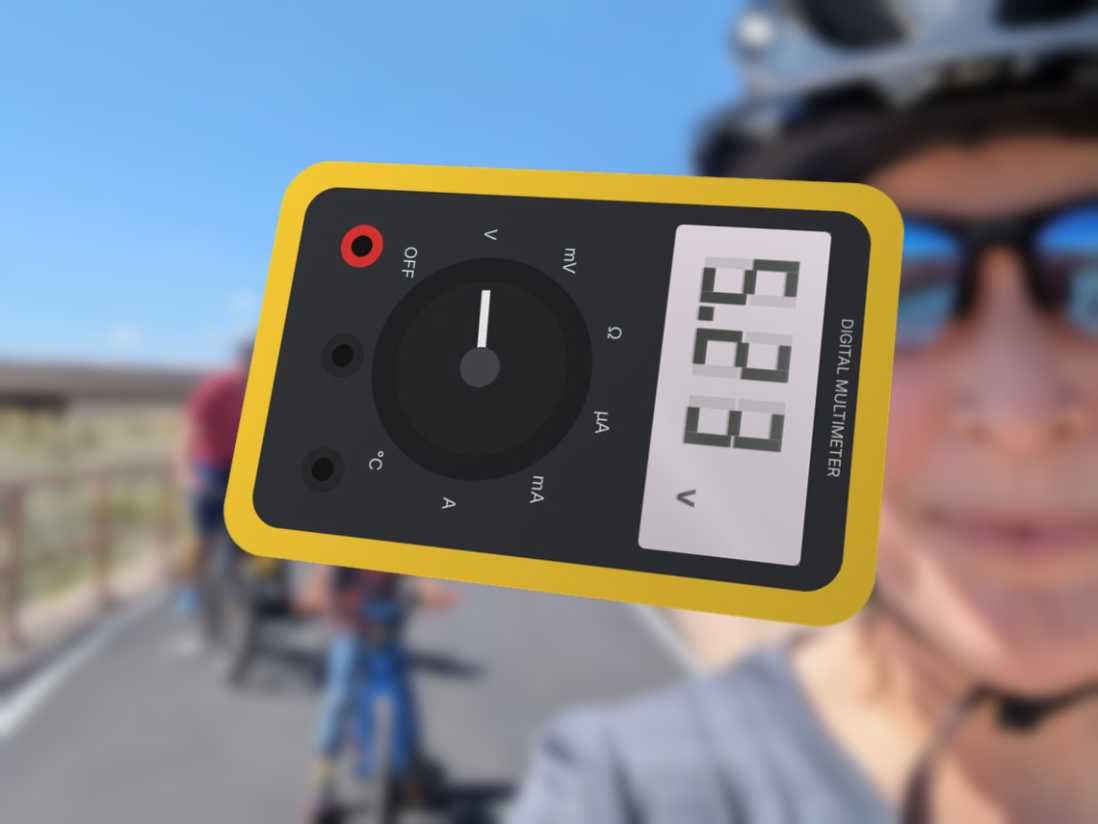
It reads **5.23** V
